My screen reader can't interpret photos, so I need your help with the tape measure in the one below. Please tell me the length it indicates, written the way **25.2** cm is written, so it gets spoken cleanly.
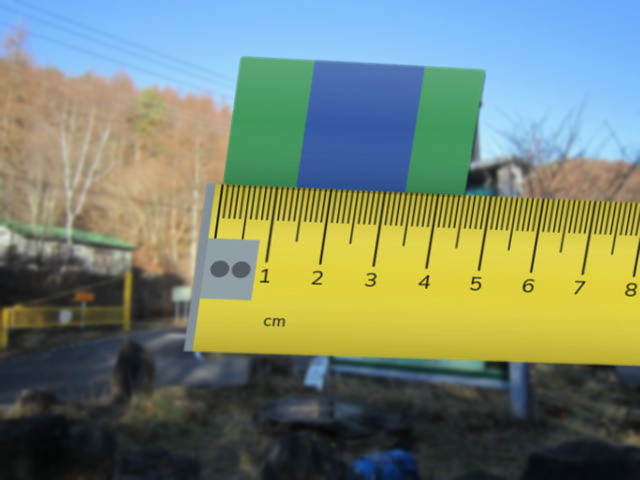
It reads **4.5** cm
